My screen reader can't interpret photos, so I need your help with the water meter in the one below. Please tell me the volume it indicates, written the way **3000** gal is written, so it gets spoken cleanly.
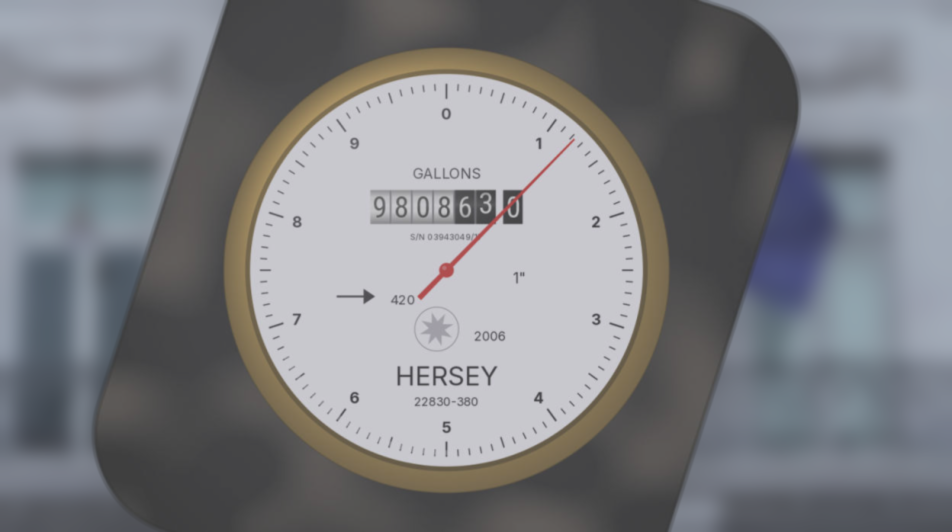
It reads **9808631.2** gal
